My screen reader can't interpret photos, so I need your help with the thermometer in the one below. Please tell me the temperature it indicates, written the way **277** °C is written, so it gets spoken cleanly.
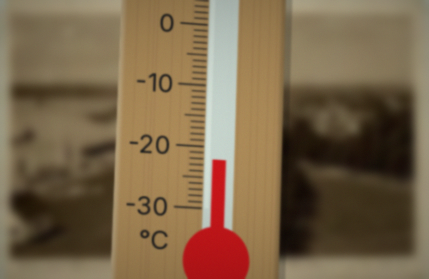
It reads **-22** °C
